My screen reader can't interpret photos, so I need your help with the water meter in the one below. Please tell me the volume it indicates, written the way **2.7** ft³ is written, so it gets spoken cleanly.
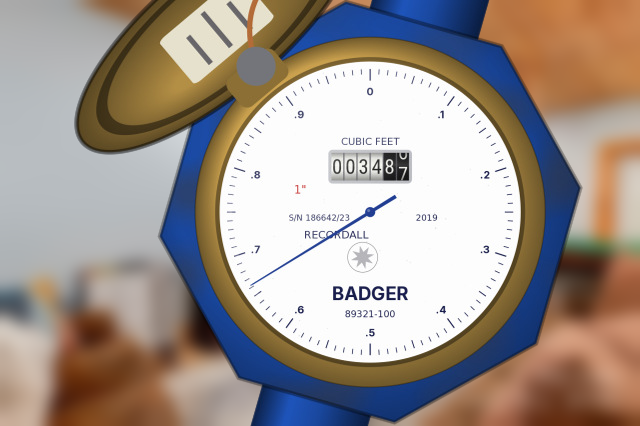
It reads **3486.66** ft³
